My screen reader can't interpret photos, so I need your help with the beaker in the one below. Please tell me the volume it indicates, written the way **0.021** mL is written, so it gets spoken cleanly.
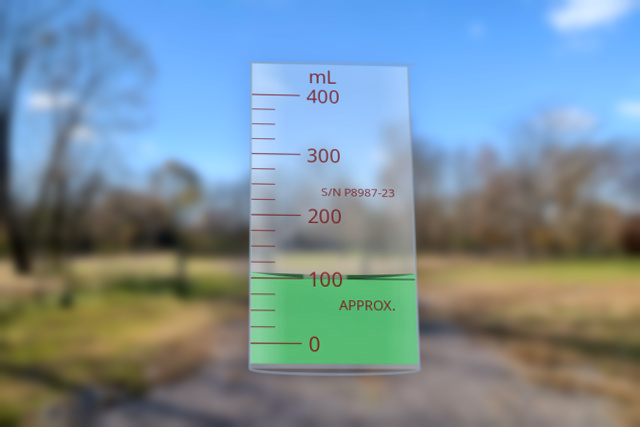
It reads **100** mL
